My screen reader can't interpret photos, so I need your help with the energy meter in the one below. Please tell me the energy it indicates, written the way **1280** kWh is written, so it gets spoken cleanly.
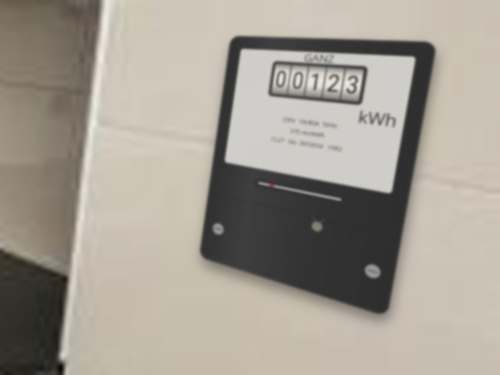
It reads **123** kWh
